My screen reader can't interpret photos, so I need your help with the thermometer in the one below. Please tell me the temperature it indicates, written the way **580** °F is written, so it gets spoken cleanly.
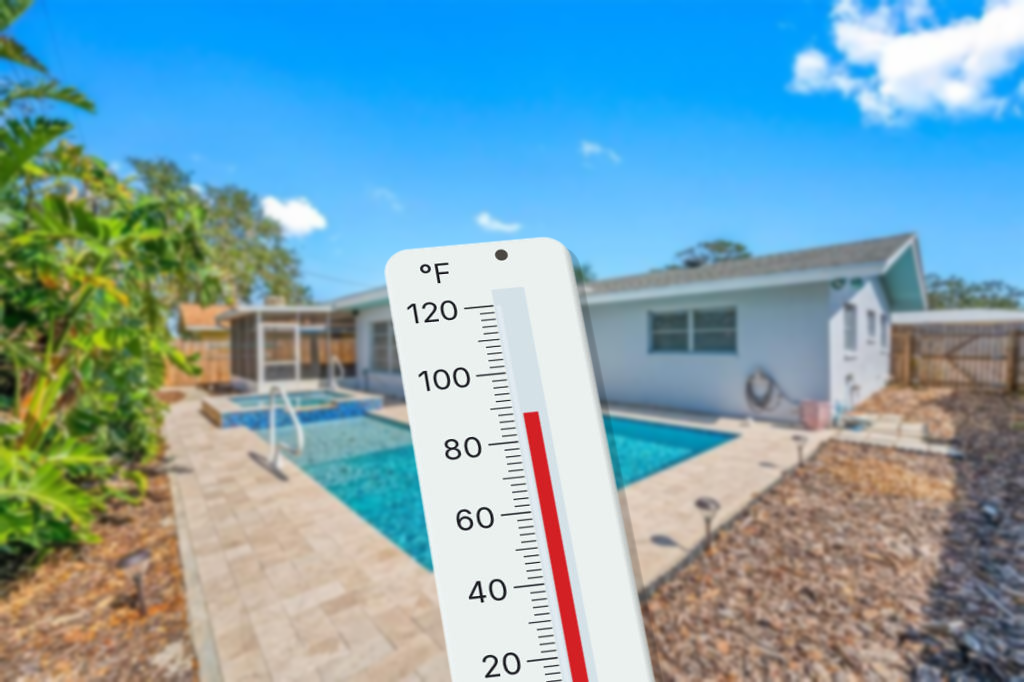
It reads **88** °F
